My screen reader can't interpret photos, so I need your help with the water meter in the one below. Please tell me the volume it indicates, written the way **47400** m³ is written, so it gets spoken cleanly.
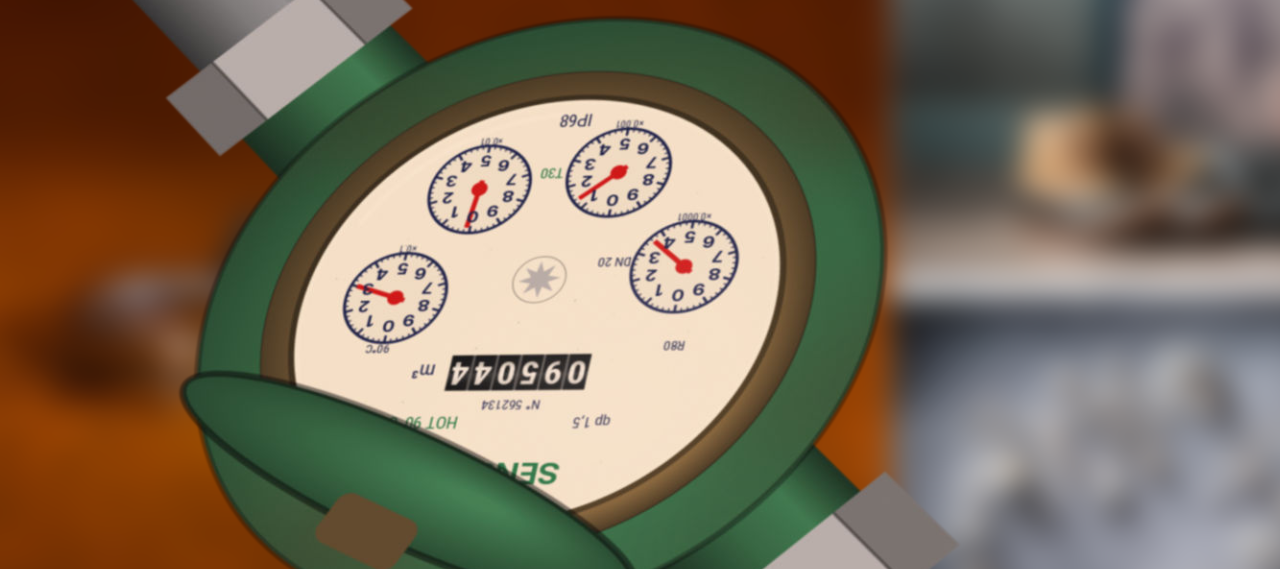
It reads **95044.3013** m³
